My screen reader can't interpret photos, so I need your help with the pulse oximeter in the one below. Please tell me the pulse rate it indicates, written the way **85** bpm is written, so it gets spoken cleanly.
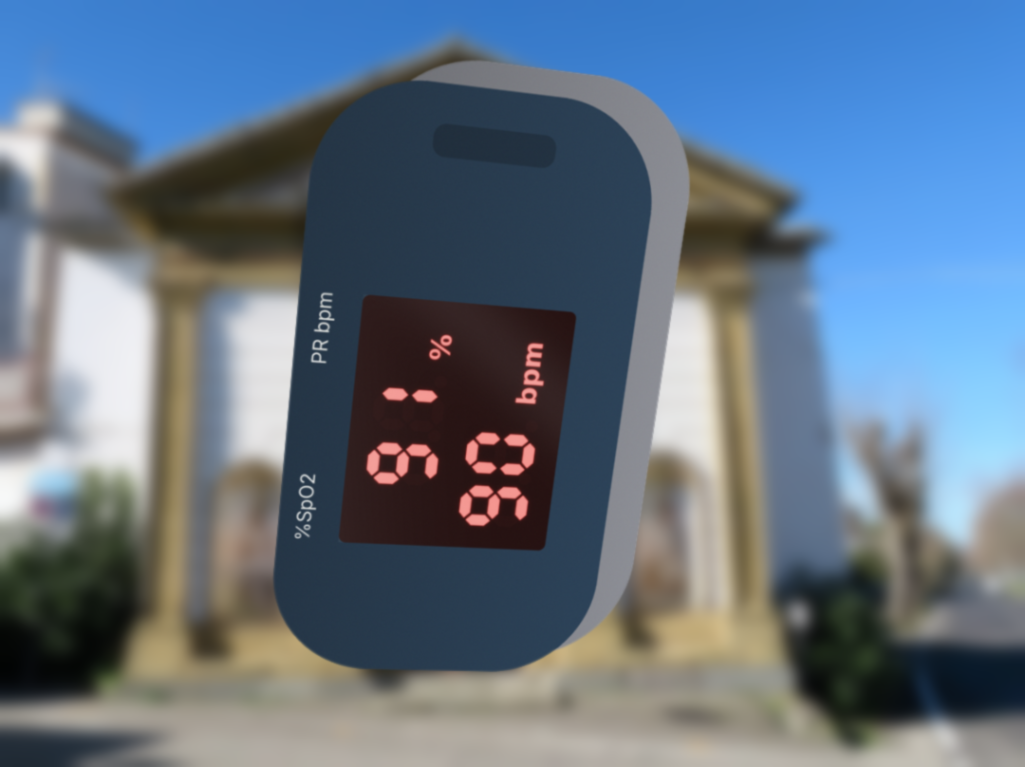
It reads **90** bpm
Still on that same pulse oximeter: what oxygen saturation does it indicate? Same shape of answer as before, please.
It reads **91** %
